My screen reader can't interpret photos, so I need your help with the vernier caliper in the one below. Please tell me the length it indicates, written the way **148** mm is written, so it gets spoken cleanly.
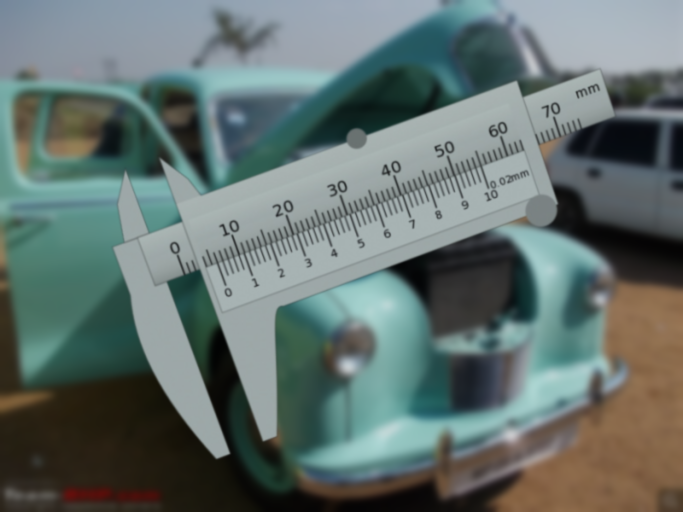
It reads **6.0** mm
